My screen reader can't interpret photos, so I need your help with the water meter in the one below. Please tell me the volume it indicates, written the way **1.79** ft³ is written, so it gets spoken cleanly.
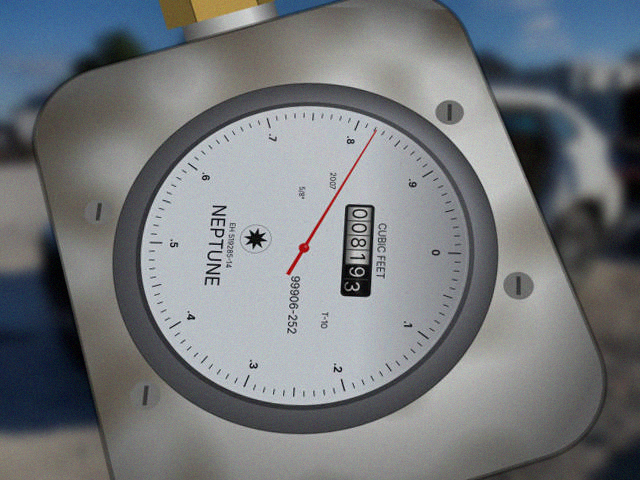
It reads **8192.82** ft³
